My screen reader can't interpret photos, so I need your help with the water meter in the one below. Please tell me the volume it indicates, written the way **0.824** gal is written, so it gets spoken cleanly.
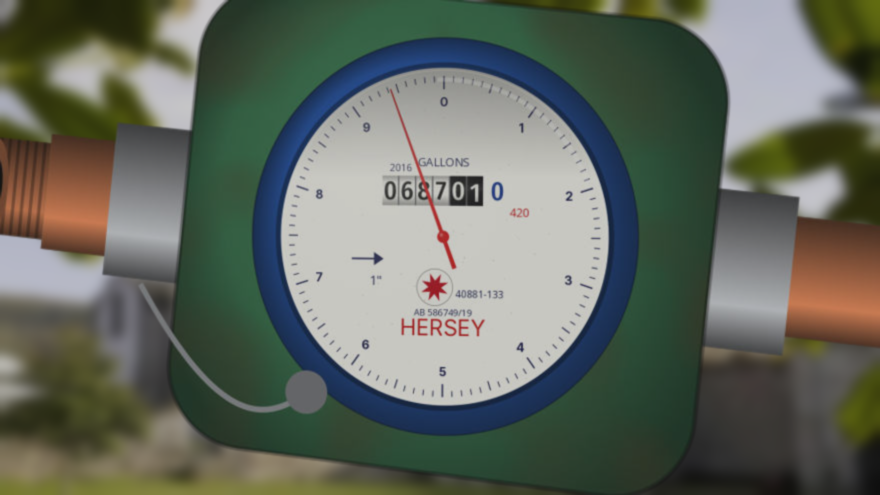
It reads **687009.4** gal
